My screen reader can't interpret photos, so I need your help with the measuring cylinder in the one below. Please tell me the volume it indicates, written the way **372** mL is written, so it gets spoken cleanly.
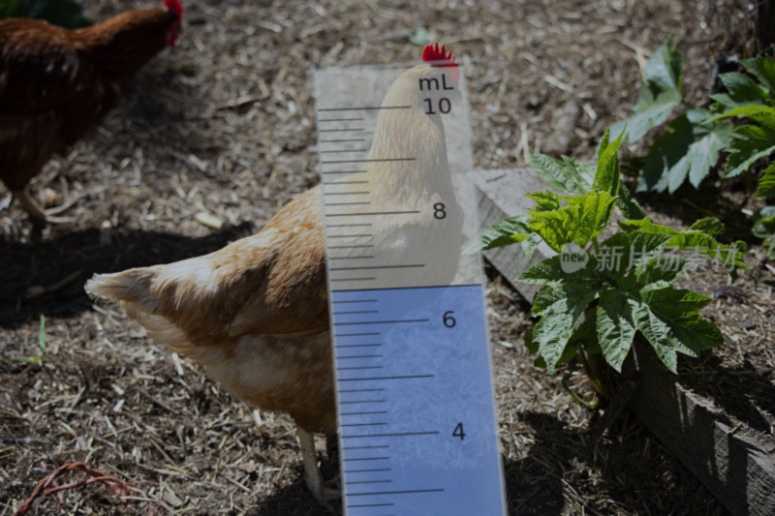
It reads **6.6** mL
